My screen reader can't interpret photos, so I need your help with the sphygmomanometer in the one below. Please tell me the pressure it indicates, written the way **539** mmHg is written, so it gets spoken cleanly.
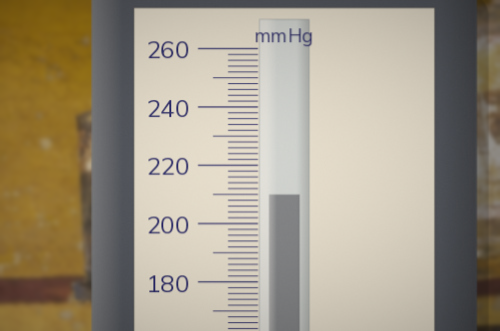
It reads **210** mmHg
